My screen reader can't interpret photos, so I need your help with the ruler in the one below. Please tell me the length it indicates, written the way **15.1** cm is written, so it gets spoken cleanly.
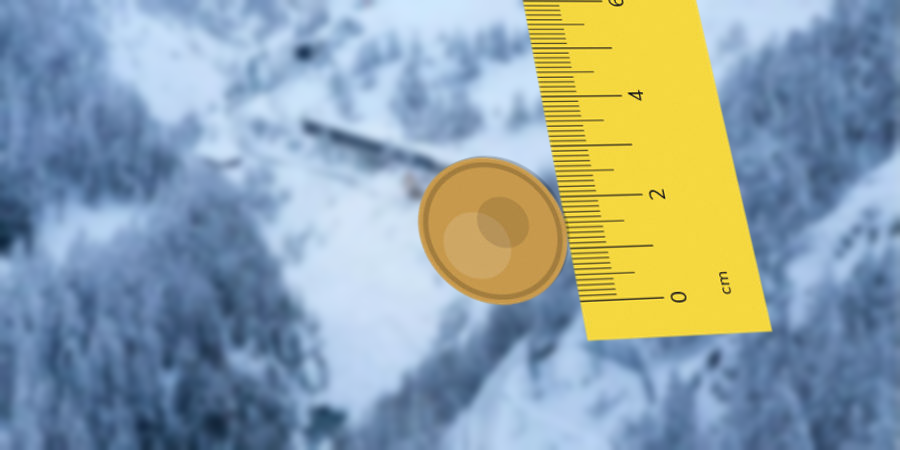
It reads **2.8** cm
